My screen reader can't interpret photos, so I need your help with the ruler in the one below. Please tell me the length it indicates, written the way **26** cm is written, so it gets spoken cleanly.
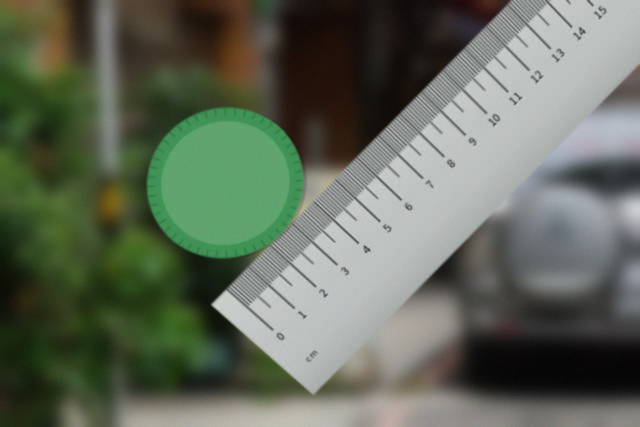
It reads **5** cm
